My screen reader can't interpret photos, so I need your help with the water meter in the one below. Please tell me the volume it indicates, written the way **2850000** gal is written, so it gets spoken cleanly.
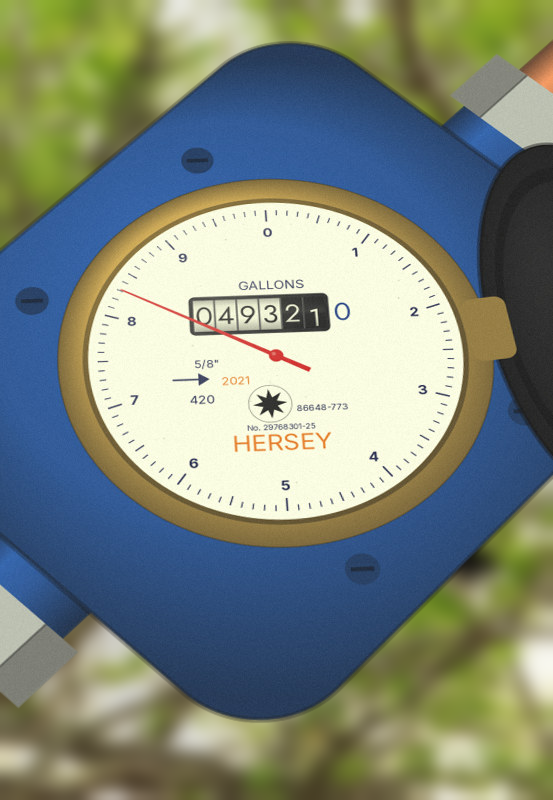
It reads **493208.3** gal
